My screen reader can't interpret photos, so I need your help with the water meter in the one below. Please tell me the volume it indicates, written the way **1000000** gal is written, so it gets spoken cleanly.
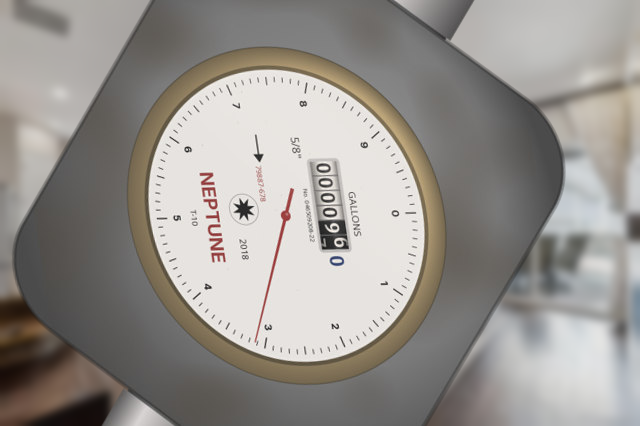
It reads **963.1** gal
